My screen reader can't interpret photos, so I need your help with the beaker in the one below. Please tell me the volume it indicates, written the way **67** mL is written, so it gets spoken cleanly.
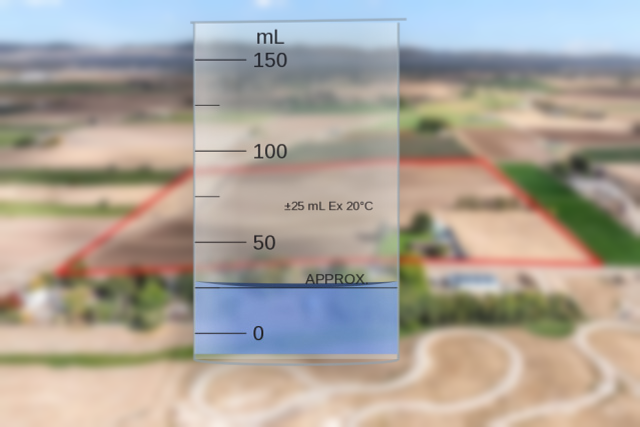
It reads **25** mL
